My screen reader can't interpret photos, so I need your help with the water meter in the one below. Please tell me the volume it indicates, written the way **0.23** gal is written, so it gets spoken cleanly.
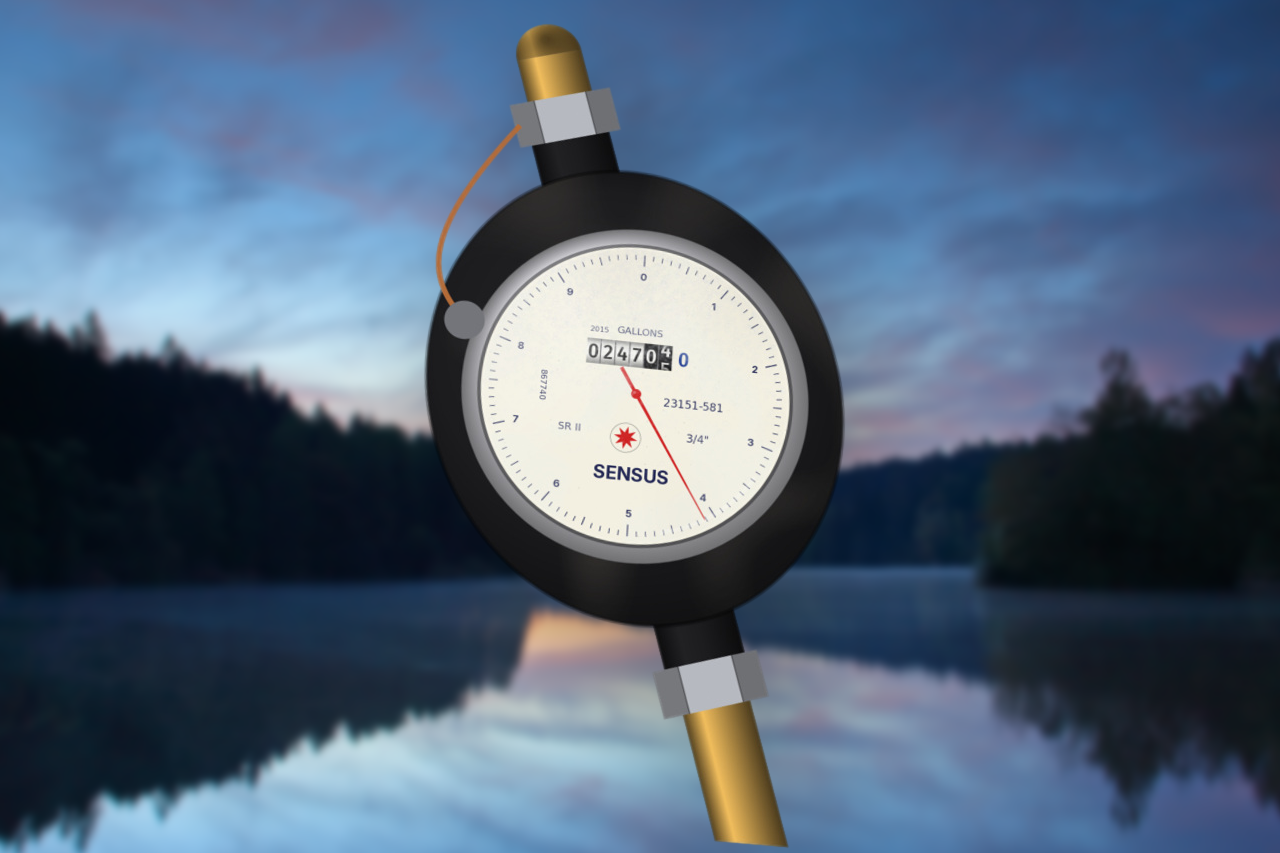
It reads **247044.1** gal
